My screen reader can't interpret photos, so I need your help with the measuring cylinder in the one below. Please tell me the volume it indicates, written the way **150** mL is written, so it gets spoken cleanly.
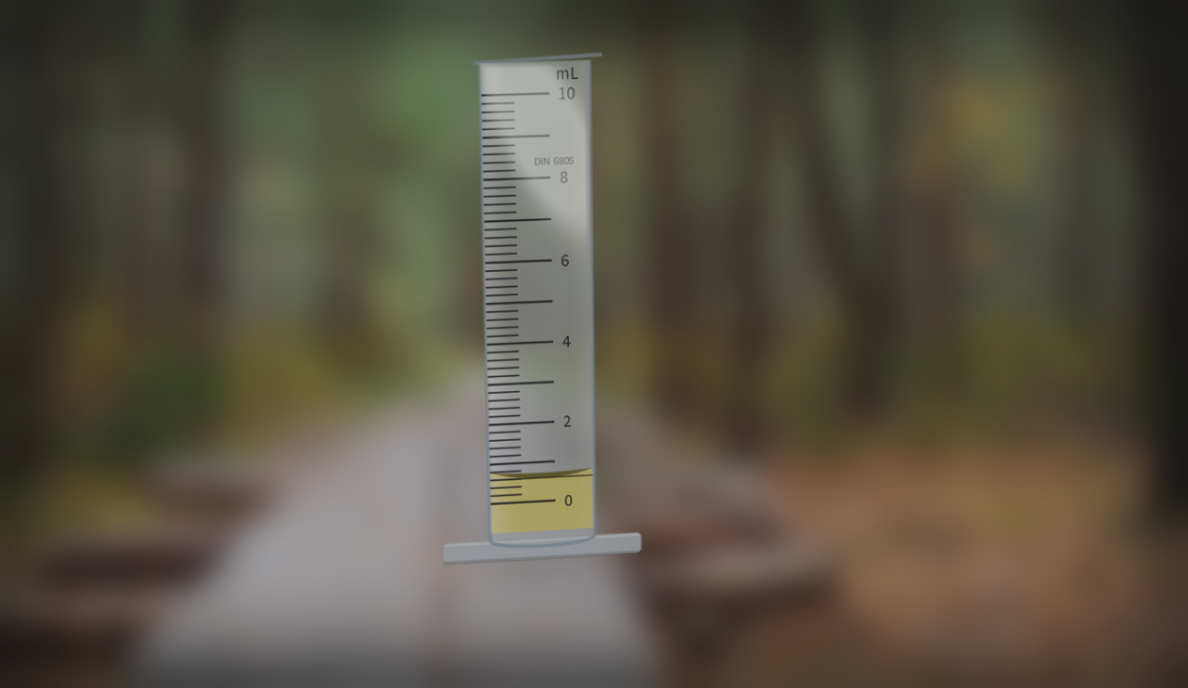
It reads **0.6** mL
